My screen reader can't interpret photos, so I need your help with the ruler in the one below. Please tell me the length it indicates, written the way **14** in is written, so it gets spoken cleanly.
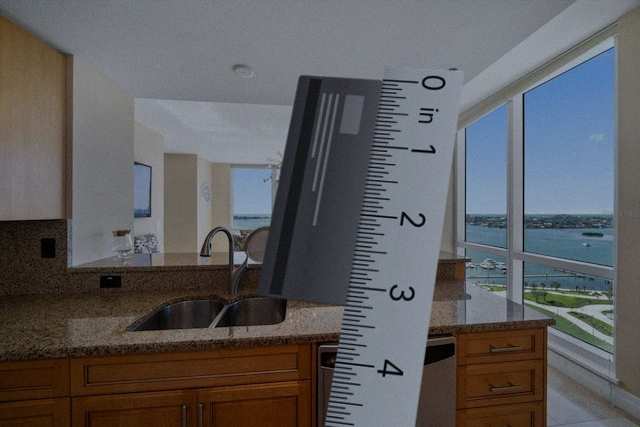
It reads **3.25** in
